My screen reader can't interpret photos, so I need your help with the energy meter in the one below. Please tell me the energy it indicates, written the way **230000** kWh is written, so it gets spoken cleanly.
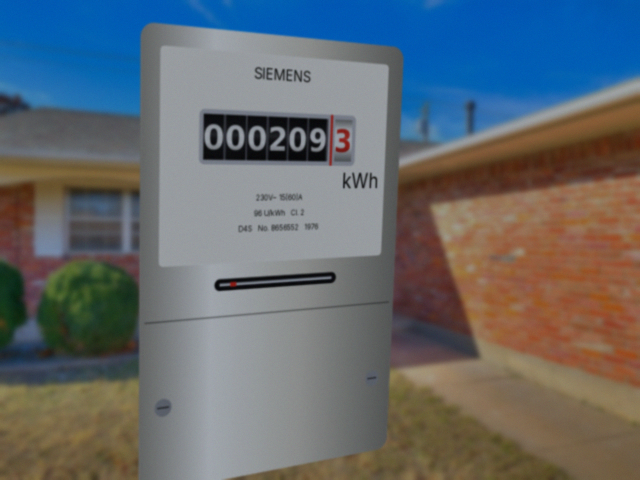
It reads **209.3** kWh
